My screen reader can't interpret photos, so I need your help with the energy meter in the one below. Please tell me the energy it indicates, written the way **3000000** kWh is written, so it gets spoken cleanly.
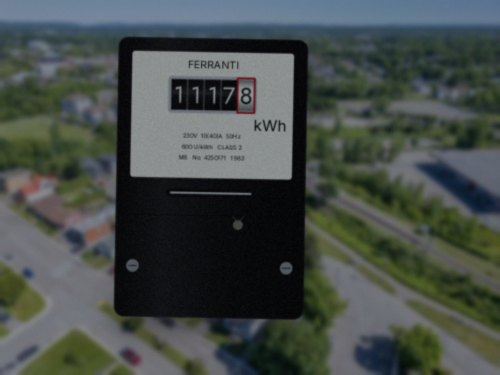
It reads **1117.8** kWh
